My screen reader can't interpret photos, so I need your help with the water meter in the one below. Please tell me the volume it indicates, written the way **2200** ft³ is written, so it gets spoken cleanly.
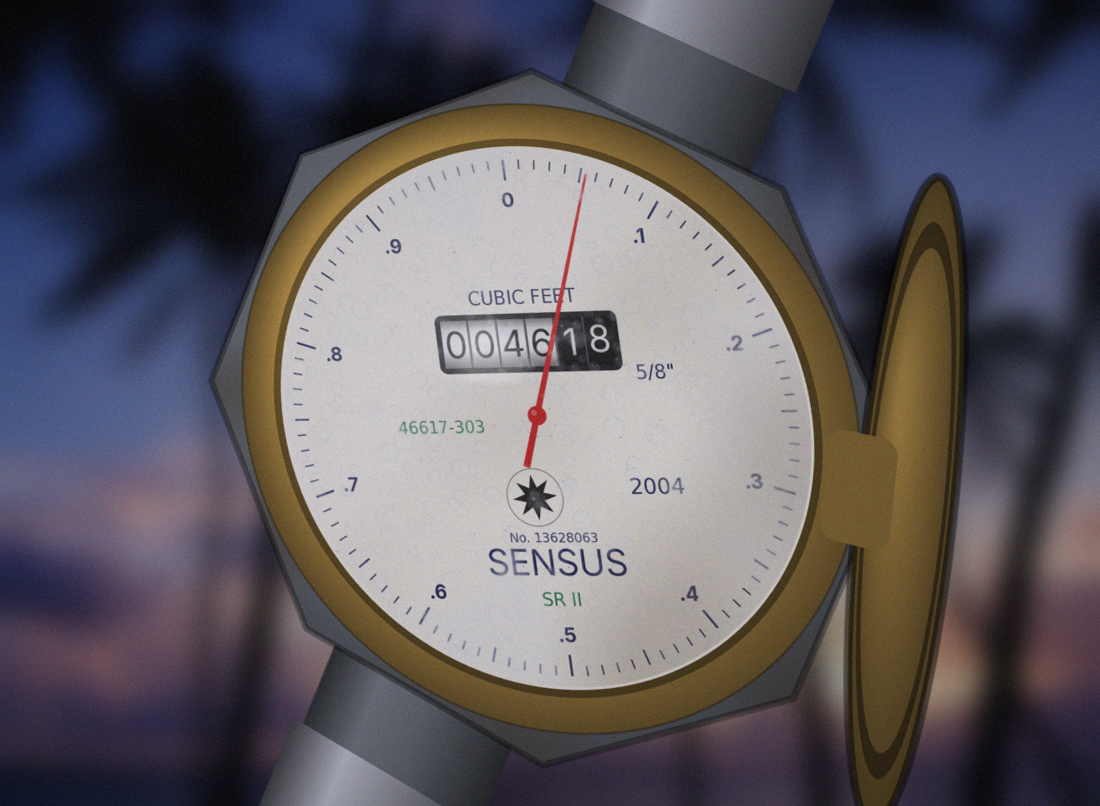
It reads **4618.05** ft³
